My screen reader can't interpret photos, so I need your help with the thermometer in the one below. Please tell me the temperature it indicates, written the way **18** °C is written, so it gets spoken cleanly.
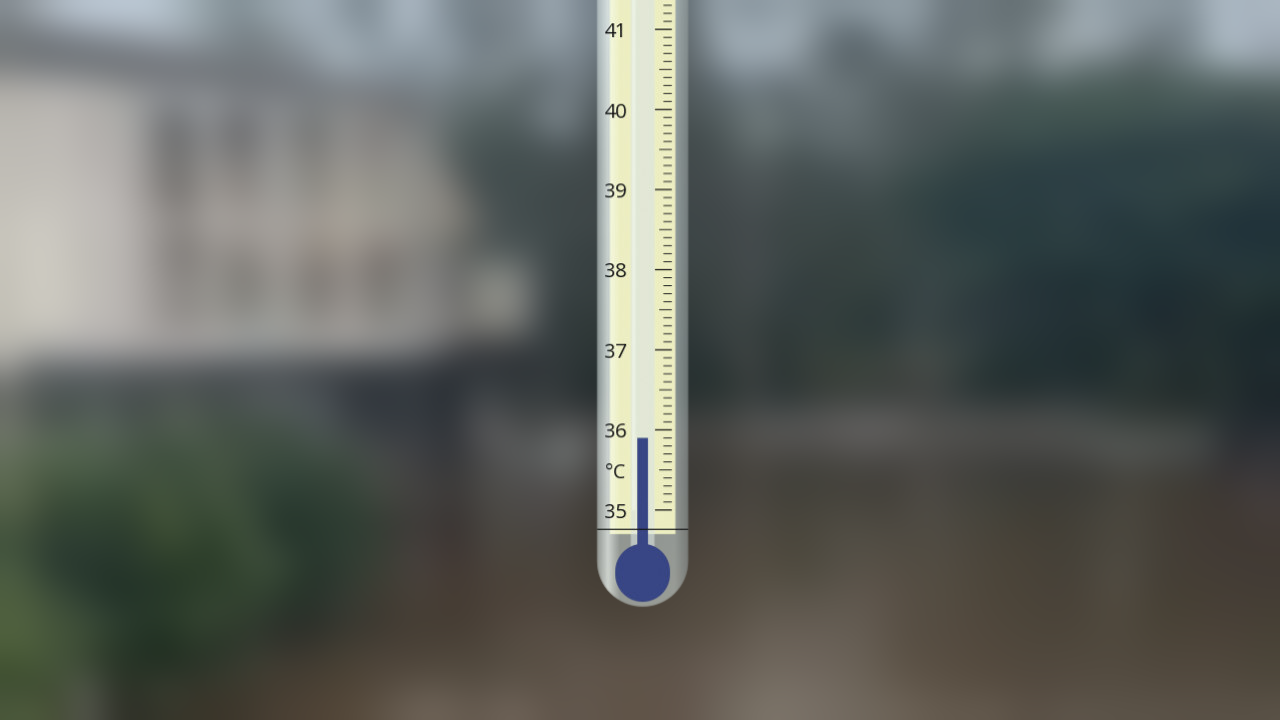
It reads **35.9** °C
